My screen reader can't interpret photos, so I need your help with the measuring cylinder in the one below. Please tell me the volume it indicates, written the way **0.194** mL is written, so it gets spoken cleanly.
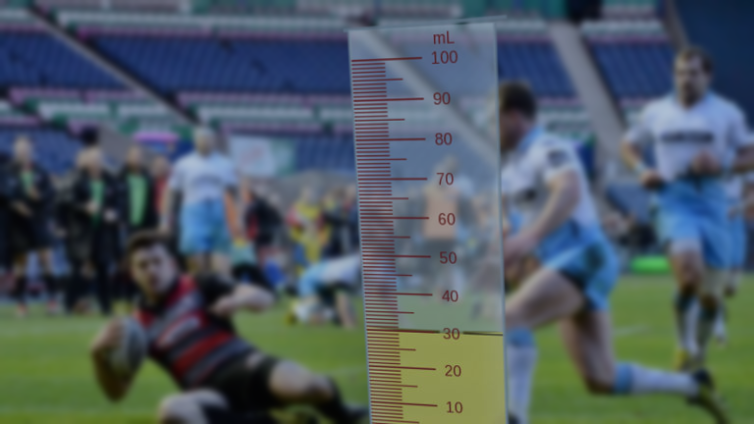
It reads **30** mL
